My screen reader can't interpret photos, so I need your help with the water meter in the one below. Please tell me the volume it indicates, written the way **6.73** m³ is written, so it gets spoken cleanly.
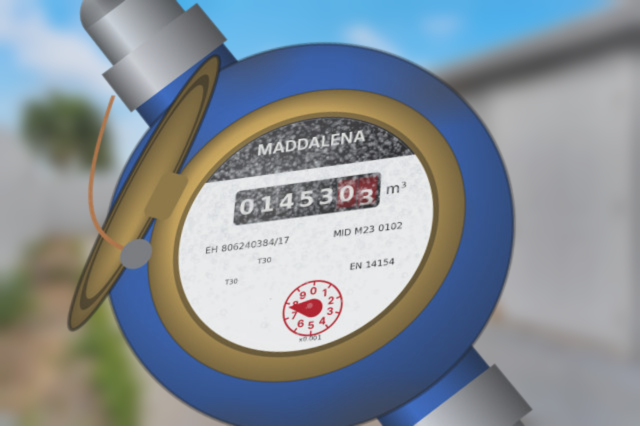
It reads **1453.027** m³
